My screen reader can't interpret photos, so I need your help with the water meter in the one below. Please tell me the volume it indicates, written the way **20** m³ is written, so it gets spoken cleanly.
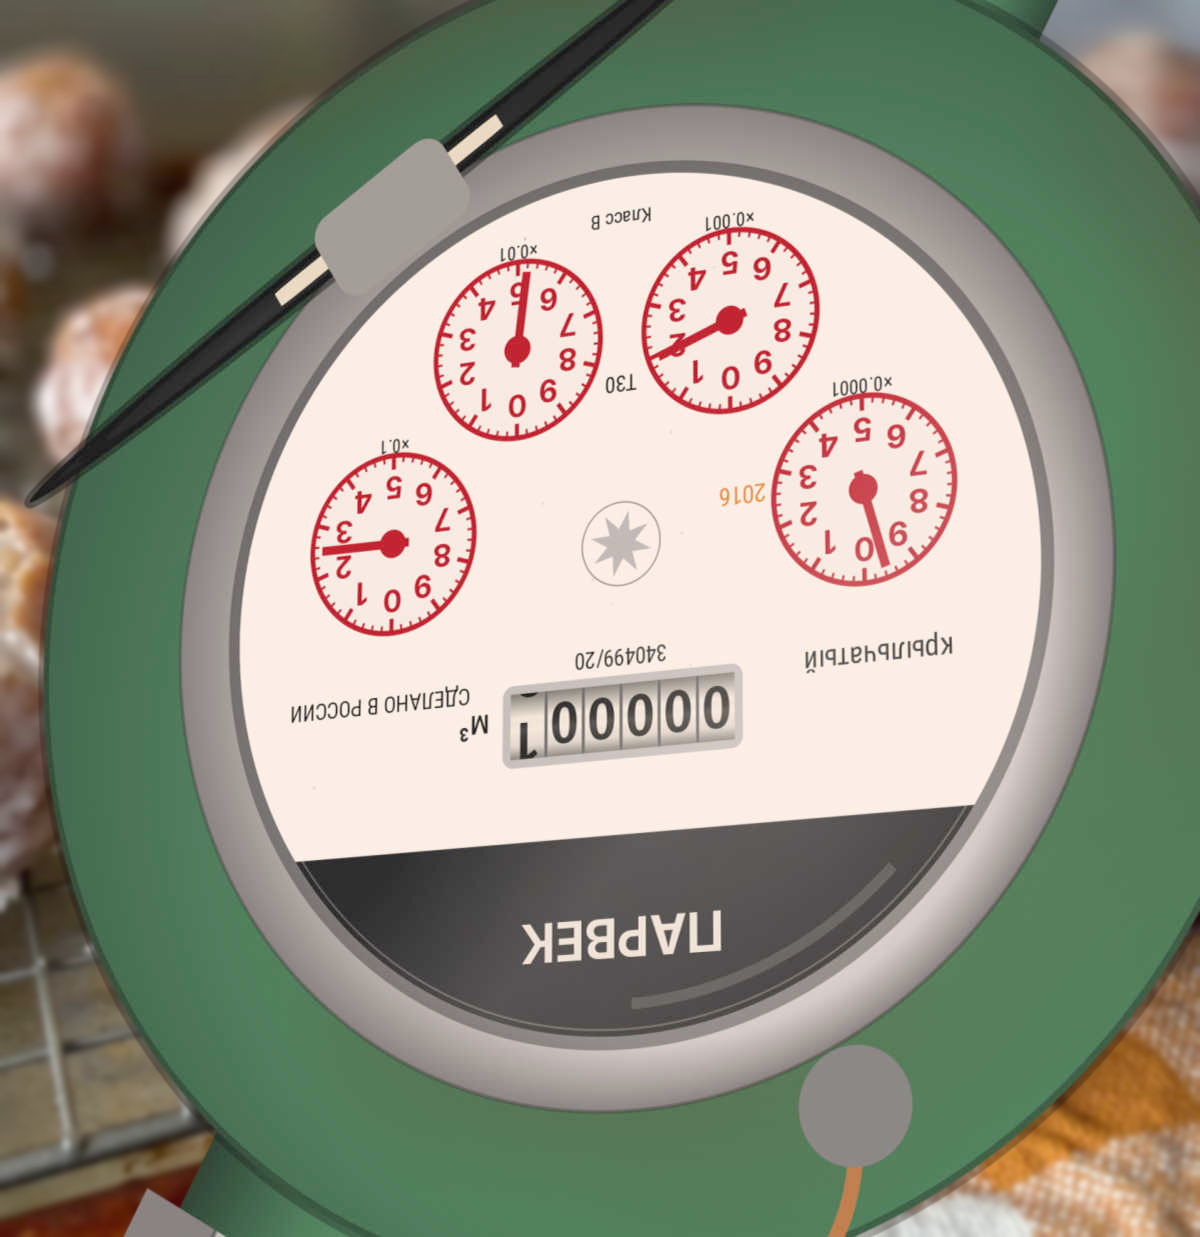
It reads **1.2519** m³
